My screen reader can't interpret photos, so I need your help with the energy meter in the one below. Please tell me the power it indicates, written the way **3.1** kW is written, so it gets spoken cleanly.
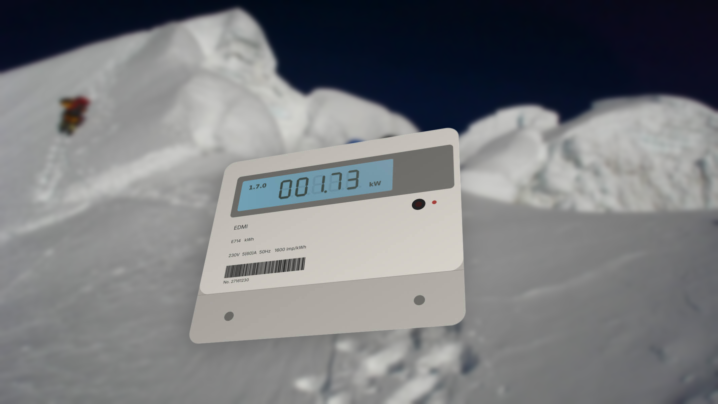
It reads **1.73** kW
